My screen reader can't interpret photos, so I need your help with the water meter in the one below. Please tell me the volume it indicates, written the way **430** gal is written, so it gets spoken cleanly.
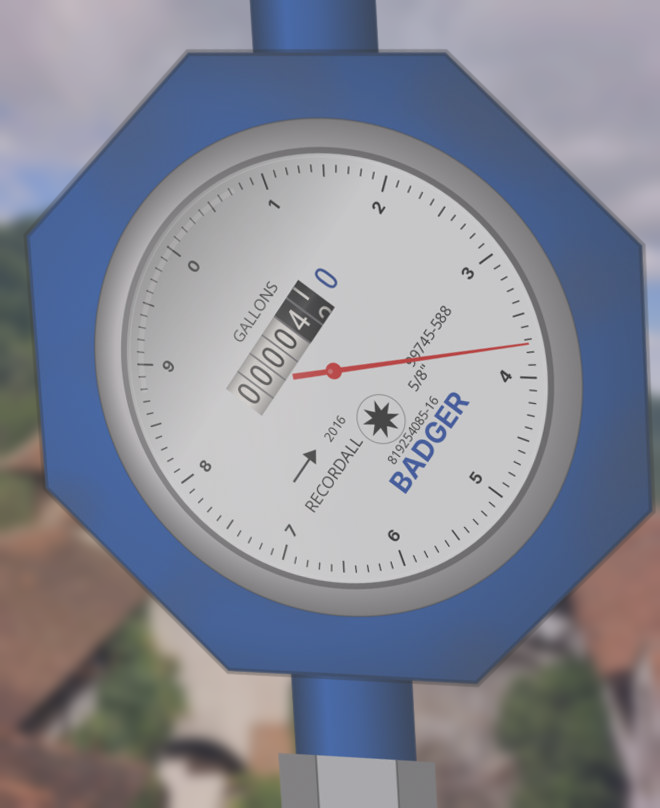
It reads **413.7** gal
